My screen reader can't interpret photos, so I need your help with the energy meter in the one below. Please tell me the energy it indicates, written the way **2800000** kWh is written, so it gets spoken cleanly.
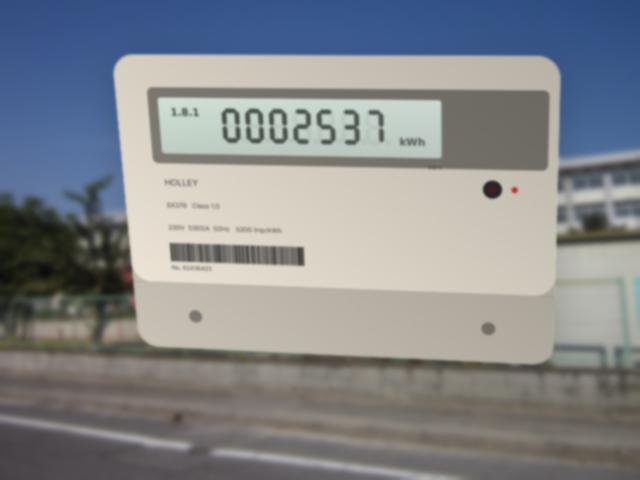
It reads **2537** kWh
